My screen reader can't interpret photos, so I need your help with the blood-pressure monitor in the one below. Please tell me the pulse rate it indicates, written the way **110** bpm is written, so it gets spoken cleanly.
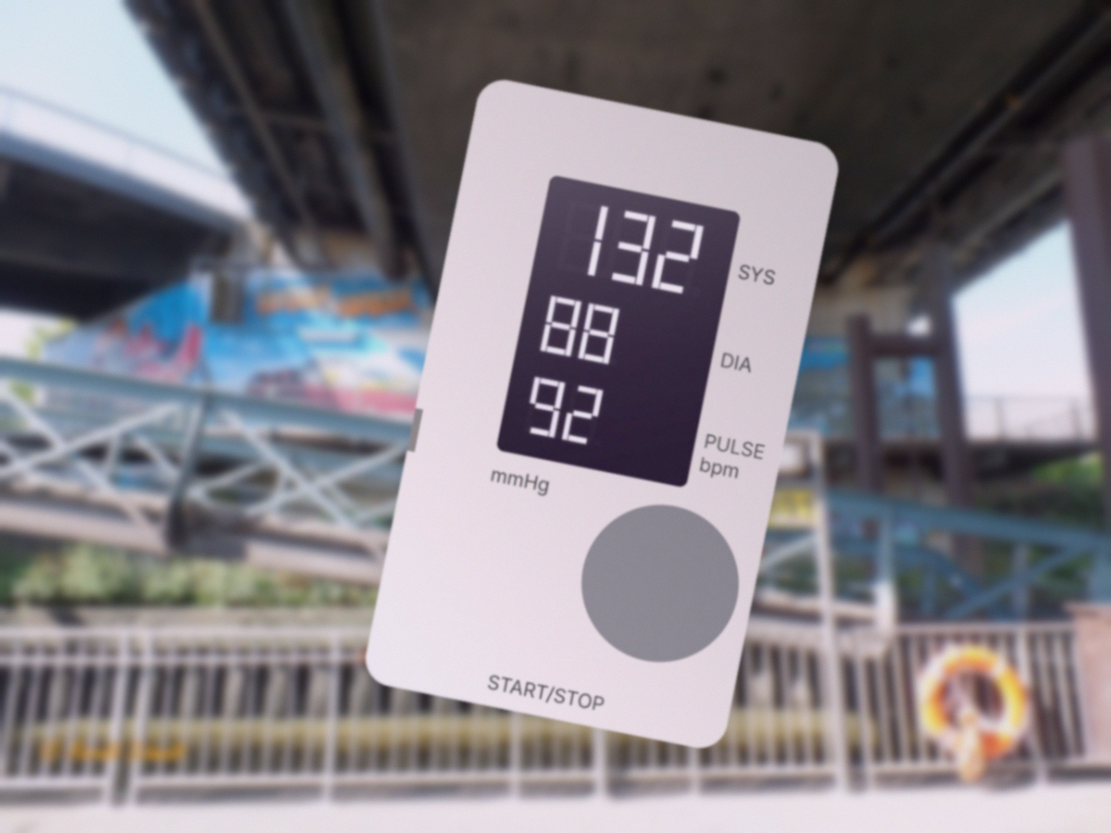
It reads **92** bpm
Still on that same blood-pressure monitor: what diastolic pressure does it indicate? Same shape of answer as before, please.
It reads **88** mmHg
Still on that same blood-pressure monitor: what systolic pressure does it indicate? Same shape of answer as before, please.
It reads **132** mmHg
